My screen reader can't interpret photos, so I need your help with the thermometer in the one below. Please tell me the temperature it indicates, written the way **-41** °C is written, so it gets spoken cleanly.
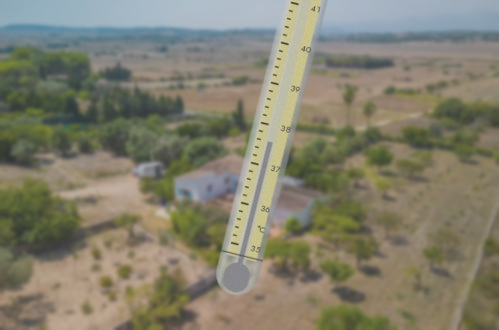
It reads **37.6** °C
